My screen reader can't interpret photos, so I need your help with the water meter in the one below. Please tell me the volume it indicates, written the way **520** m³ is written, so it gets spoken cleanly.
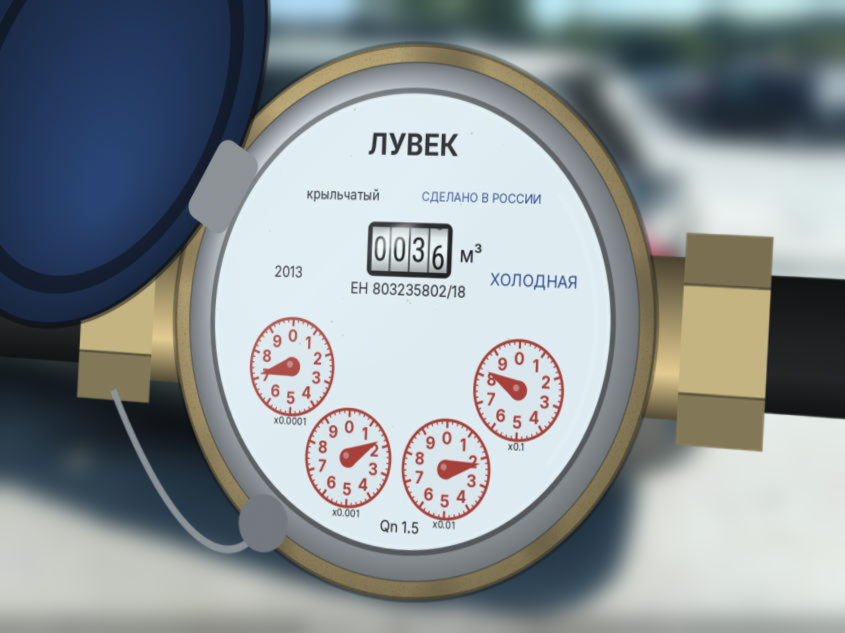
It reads **35.8217** m³
